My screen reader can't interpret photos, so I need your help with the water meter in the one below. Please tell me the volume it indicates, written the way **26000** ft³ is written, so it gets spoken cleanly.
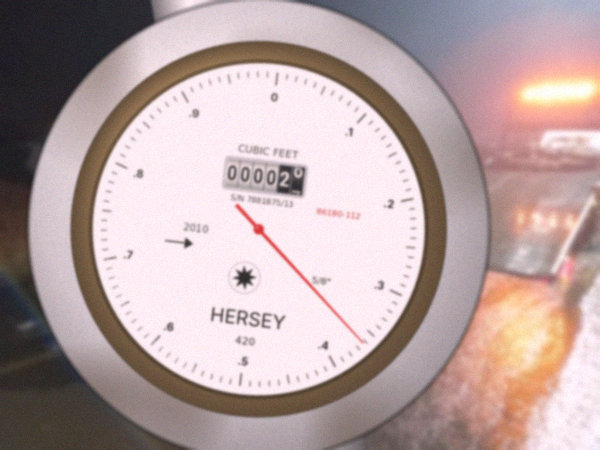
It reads **26.36** ft³
